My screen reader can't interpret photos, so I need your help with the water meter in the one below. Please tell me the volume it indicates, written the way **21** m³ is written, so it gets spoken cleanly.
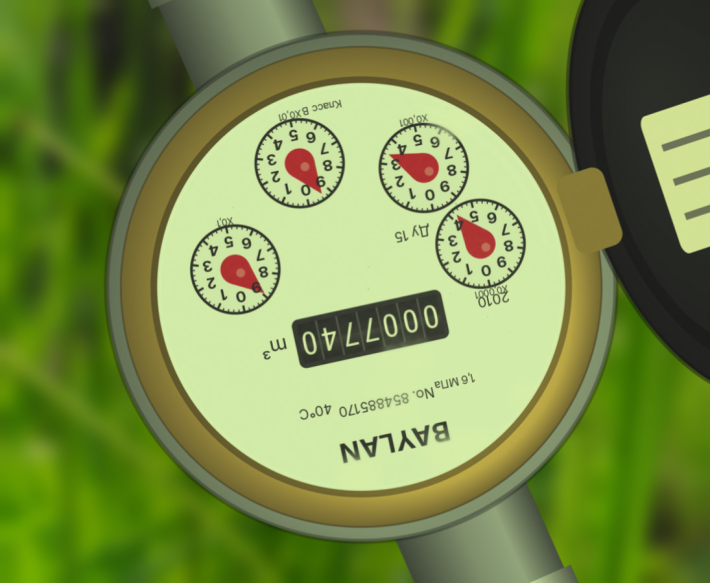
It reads **7740.8934** m³
